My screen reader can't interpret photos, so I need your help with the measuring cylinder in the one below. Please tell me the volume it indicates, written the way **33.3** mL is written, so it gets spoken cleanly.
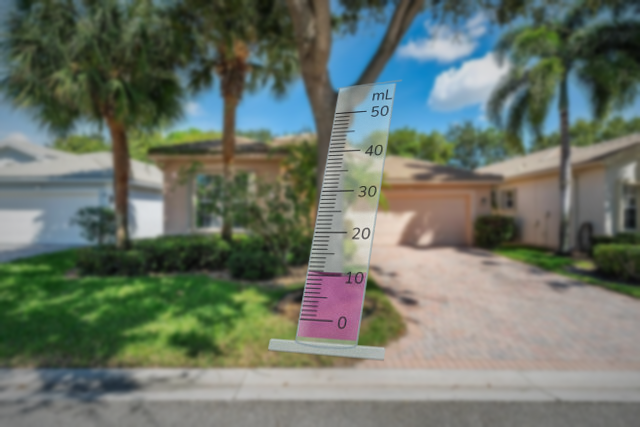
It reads **10** mL
